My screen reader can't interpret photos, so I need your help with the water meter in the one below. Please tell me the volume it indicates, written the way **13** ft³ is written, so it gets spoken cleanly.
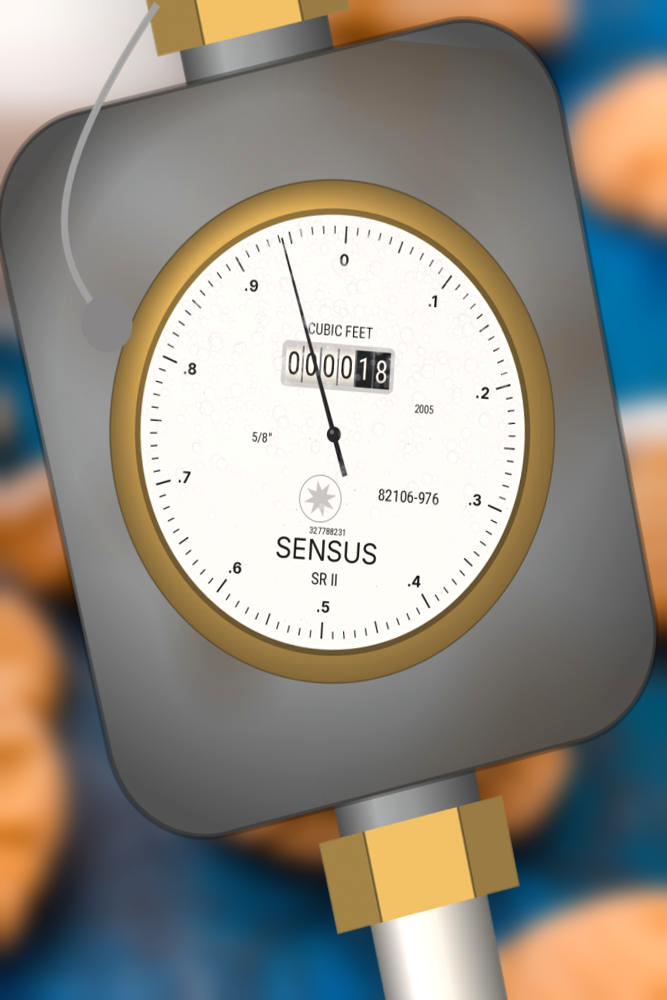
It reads **17.94** ft³
